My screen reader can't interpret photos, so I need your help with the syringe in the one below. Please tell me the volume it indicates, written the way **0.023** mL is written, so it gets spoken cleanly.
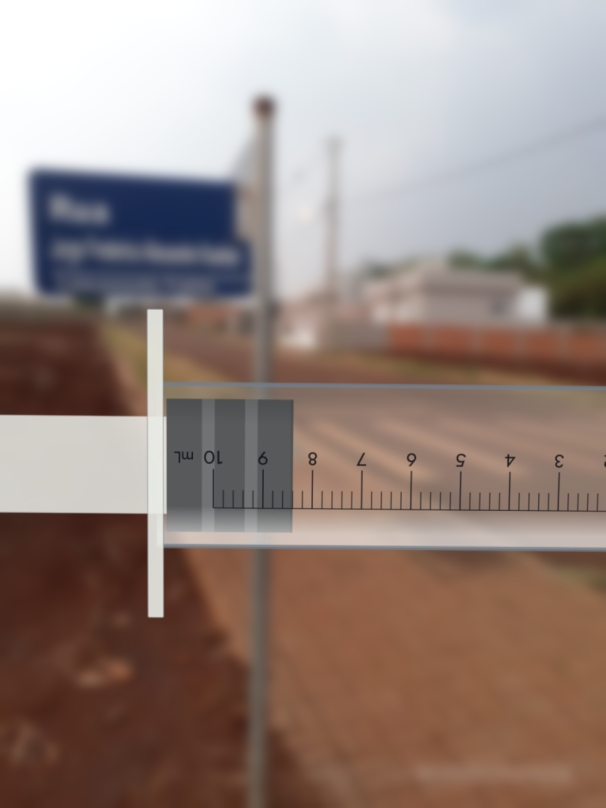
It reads **8.4** mL
